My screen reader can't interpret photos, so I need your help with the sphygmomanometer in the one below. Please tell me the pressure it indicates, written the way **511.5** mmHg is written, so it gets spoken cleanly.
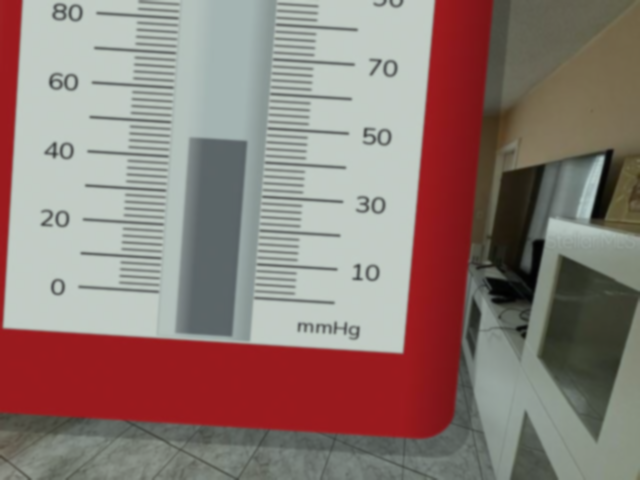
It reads **46** mmHg
